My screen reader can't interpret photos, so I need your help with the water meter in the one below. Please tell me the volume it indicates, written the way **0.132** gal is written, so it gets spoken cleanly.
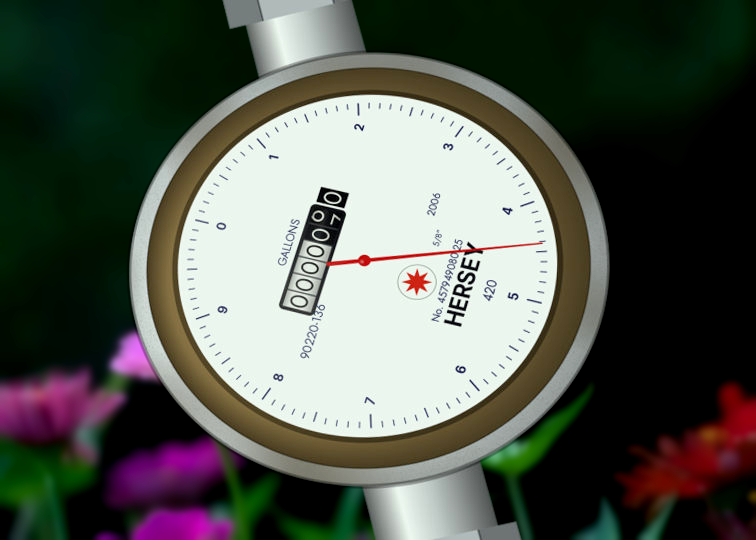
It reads **64.4** gal
